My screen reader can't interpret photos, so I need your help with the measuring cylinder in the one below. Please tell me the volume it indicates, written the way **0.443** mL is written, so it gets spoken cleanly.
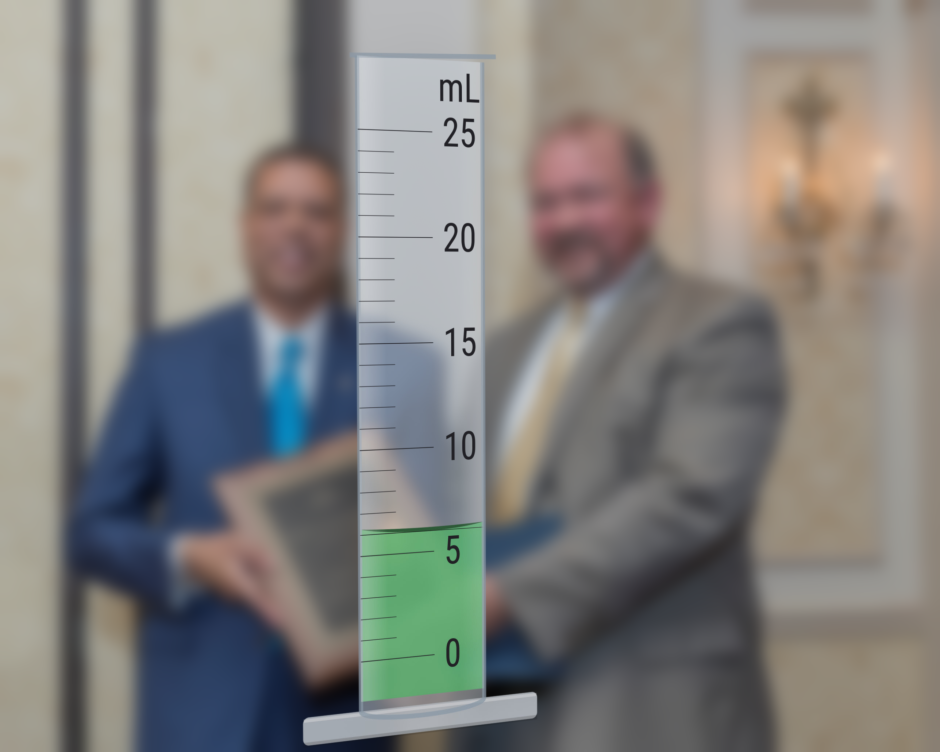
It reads **6** mL
